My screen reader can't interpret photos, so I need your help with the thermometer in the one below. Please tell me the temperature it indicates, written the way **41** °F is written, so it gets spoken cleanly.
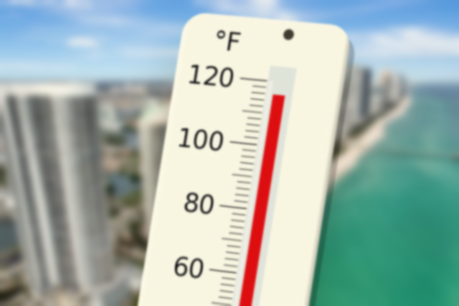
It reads **116** °F
